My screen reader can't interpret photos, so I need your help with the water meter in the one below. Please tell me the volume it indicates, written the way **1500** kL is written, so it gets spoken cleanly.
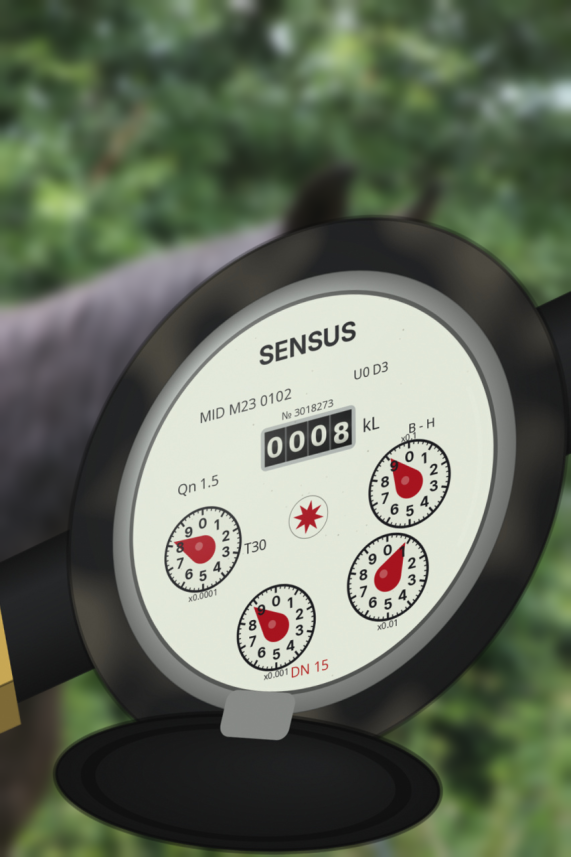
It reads **7.9088** kL
